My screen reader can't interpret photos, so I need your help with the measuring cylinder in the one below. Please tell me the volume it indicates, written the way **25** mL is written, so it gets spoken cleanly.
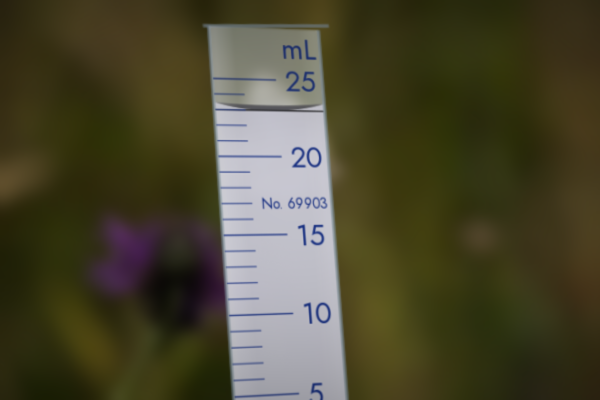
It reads **23** mL
